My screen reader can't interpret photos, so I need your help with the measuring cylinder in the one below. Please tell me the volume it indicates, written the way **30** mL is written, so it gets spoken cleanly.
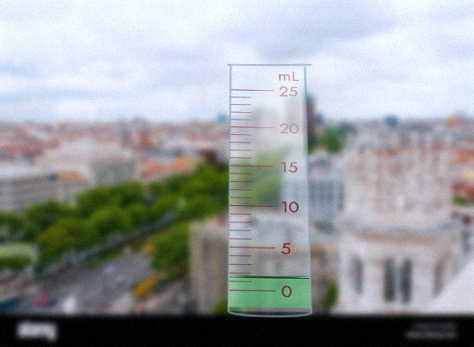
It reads **1.5** mL
